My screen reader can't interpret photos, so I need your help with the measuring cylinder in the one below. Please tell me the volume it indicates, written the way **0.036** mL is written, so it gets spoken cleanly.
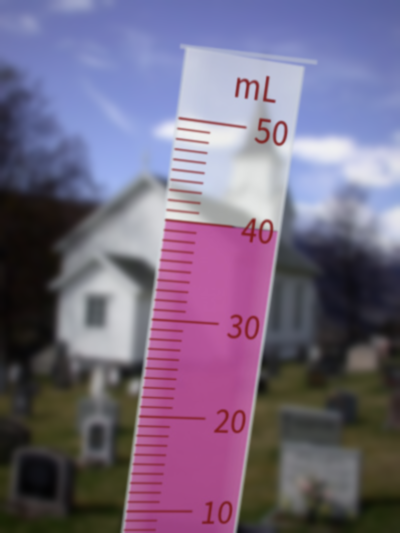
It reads **40** mL
